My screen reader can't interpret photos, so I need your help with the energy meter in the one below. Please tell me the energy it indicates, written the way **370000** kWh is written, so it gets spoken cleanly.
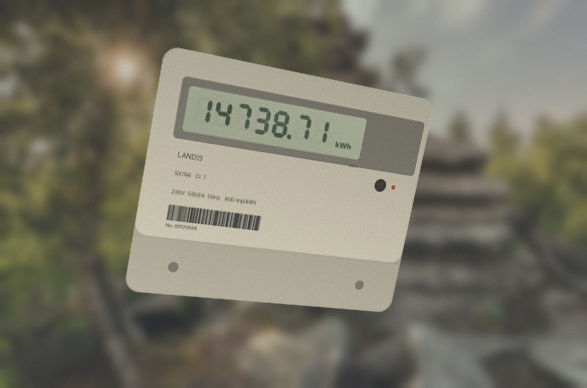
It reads **14738.71** kWh
